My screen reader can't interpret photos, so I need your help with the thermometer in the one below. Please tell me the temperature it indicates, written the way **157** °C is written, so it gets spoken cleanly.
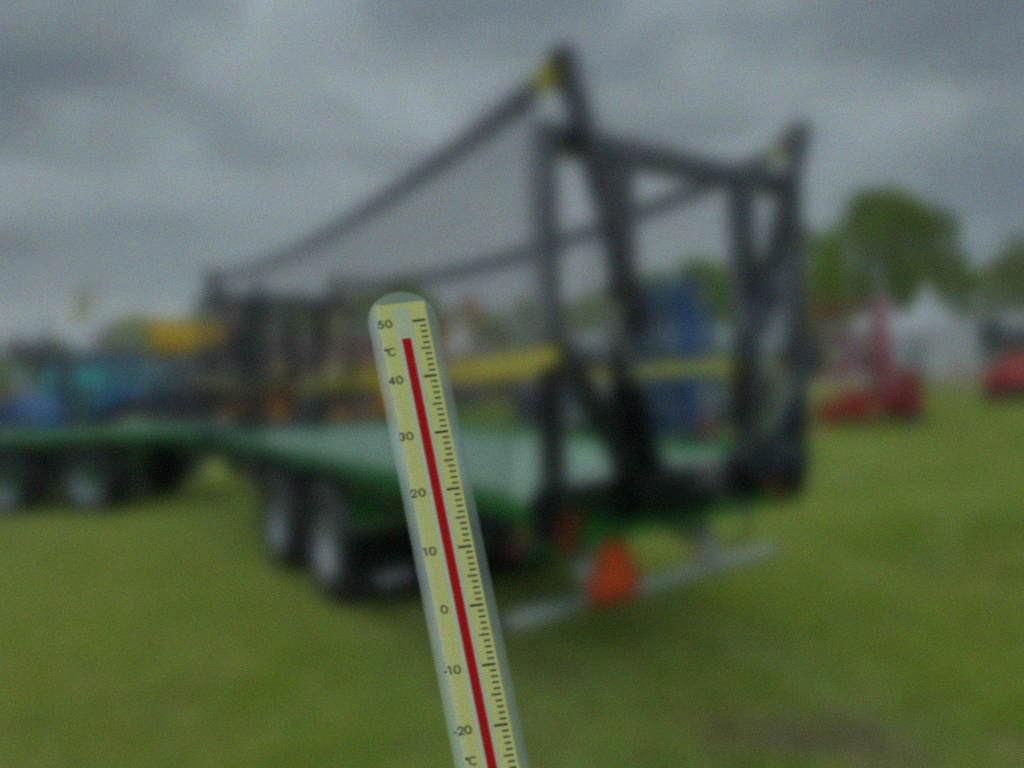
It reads **47** °C
